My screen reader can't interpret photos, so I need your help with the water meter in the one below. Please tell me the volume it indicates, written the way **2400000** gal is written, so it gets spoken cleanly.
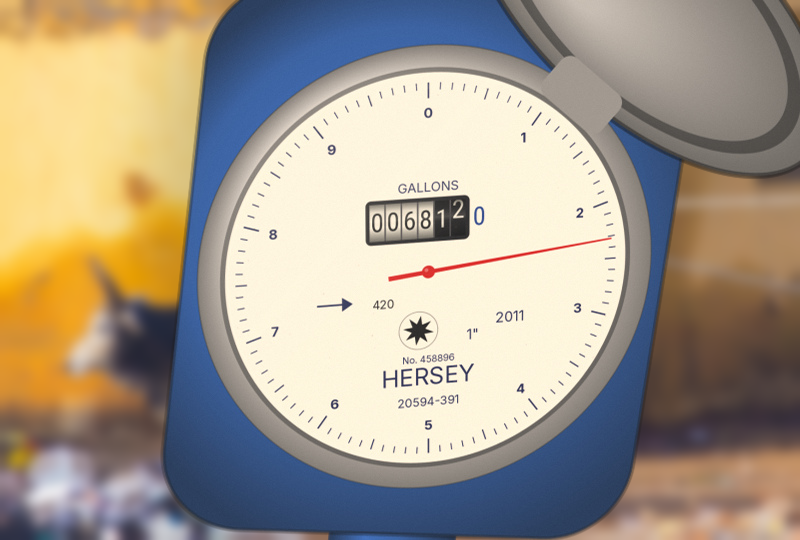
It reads **68122.3** gal
